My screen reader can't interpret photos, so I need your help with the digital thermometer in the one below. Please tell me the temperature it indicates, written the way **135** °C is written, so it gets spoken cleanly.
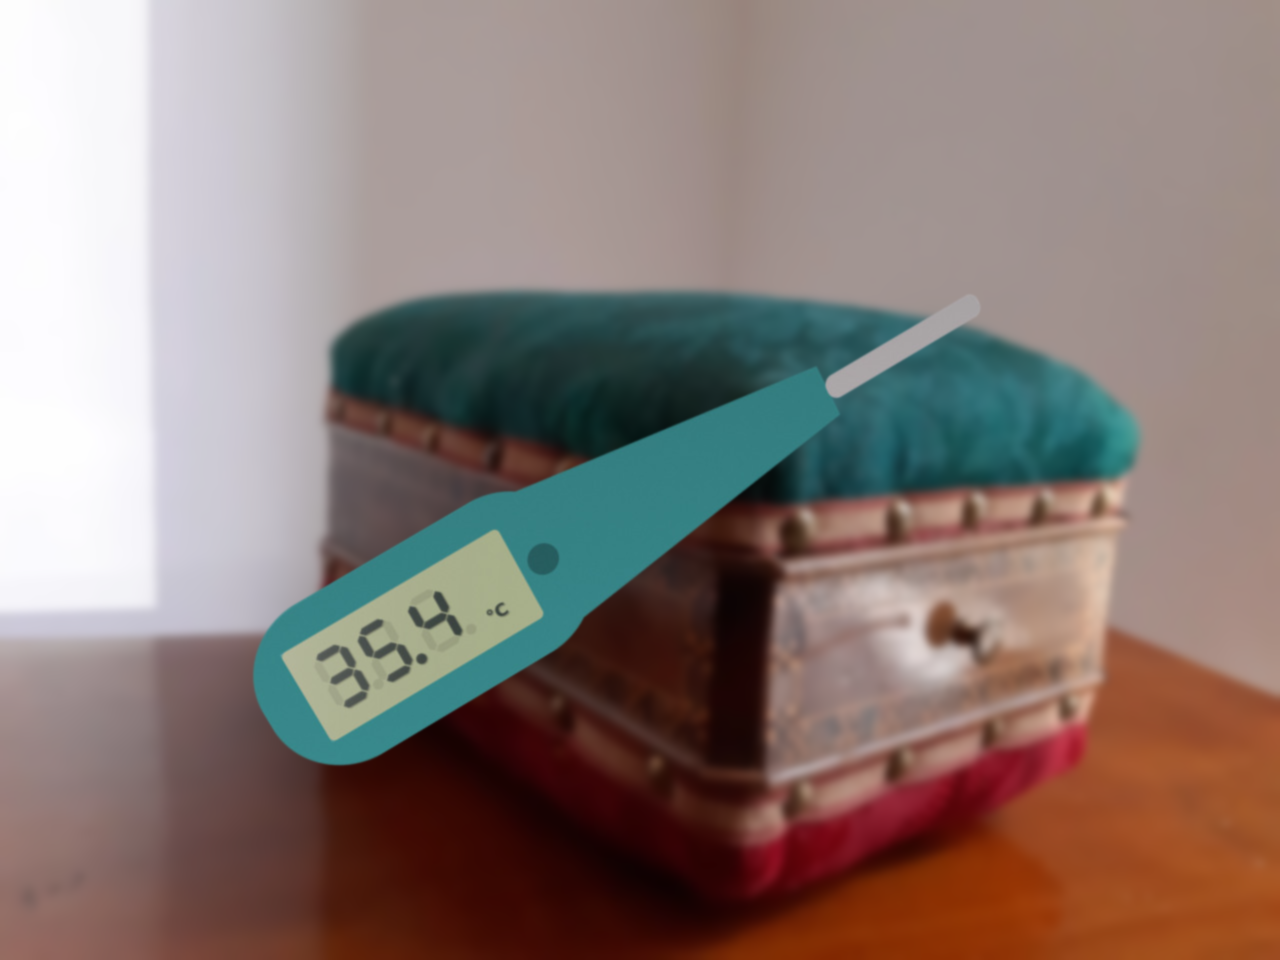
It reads **35.4** °C
